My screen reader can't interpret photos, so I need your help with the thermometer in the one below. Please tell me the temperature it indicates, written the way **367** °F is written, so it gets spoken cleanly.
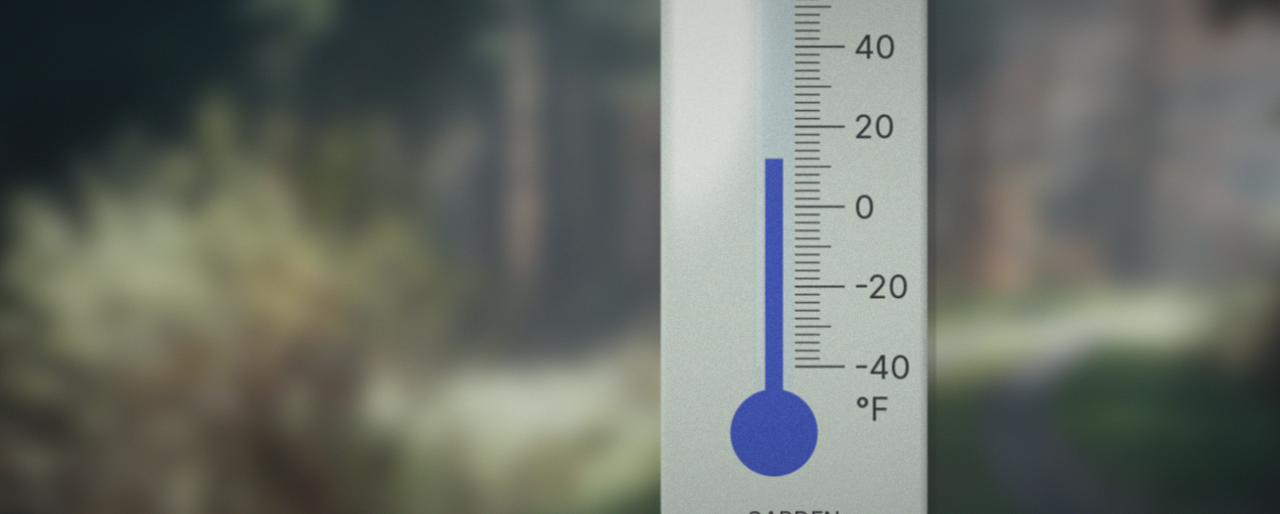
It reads **12** °F
